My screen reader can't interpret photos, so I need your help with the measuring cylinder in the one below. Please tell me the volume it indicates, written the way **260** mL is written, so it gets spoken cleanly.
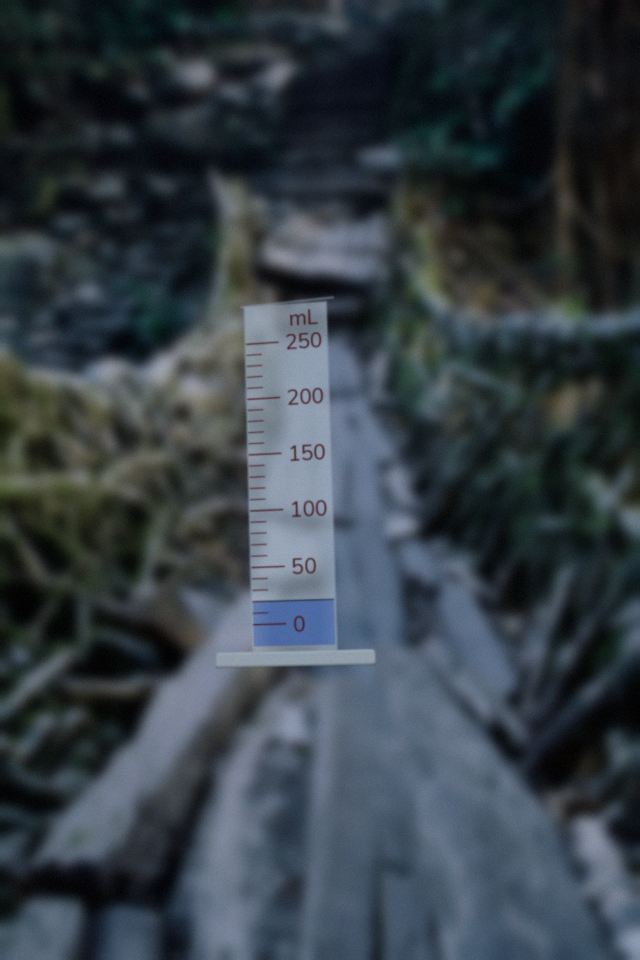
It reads **20** mL
